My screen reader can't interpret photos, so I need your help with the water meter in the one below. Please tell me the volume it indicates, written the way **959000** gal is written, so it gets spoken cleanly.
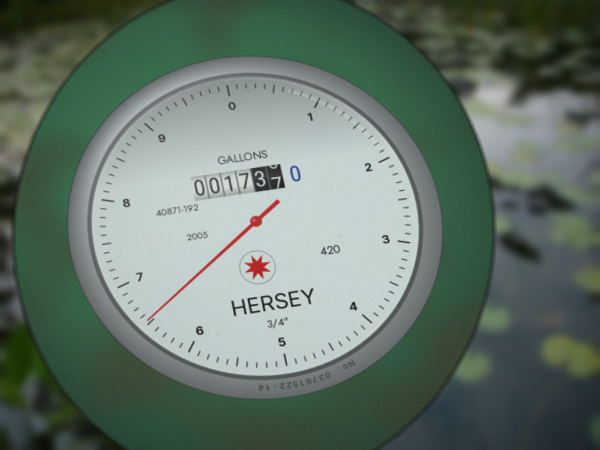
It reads **17366.5** gal
